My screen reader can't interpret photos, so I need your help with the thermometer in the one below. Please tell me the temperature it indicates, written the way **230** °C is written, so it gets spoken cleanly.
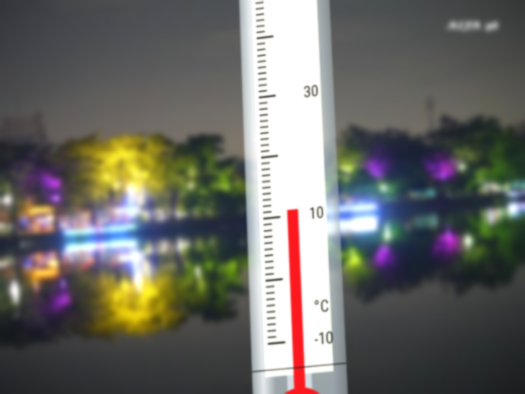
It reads **11** °C
